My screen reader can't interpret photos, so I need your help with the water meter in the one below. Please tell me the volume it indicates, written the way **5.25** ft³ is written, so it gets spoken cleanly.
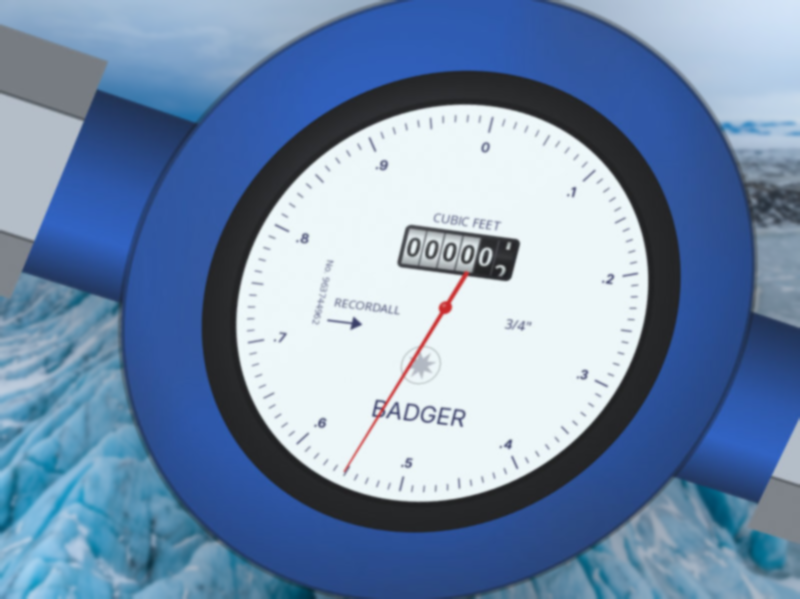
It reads **1.55** ft³
